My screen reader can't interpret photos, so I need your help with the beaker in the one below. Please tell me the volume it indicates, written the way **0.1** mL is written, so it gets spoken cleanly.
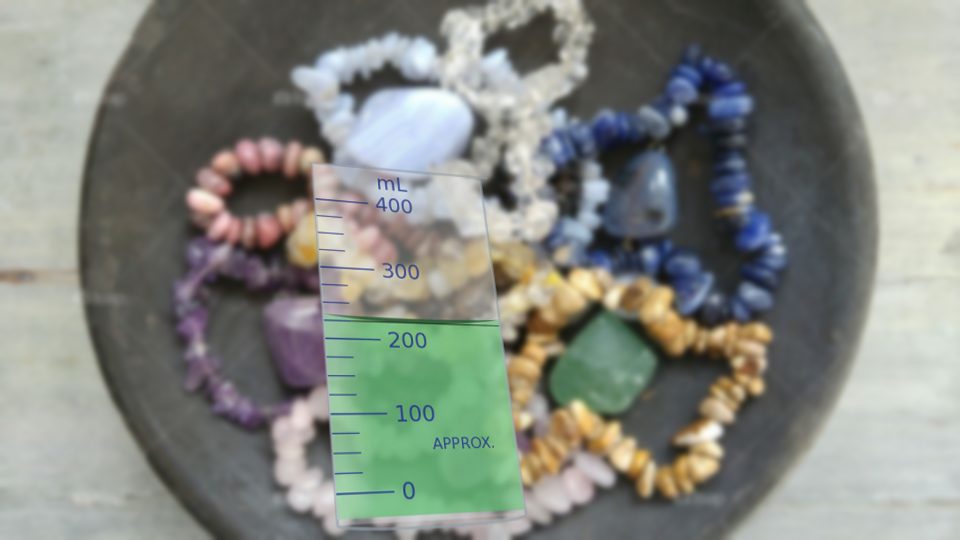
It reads **225** mL
